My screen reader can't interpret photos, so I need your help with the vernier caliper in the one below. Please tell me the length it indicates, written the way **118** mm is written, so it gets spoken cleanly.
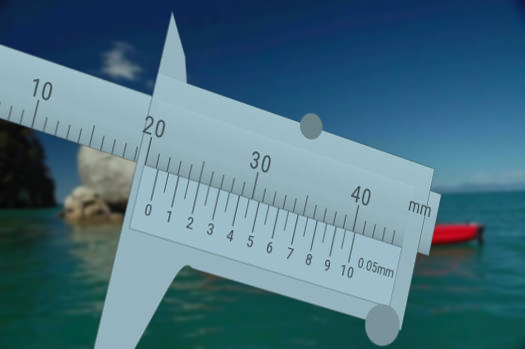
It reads **21.2** mm
